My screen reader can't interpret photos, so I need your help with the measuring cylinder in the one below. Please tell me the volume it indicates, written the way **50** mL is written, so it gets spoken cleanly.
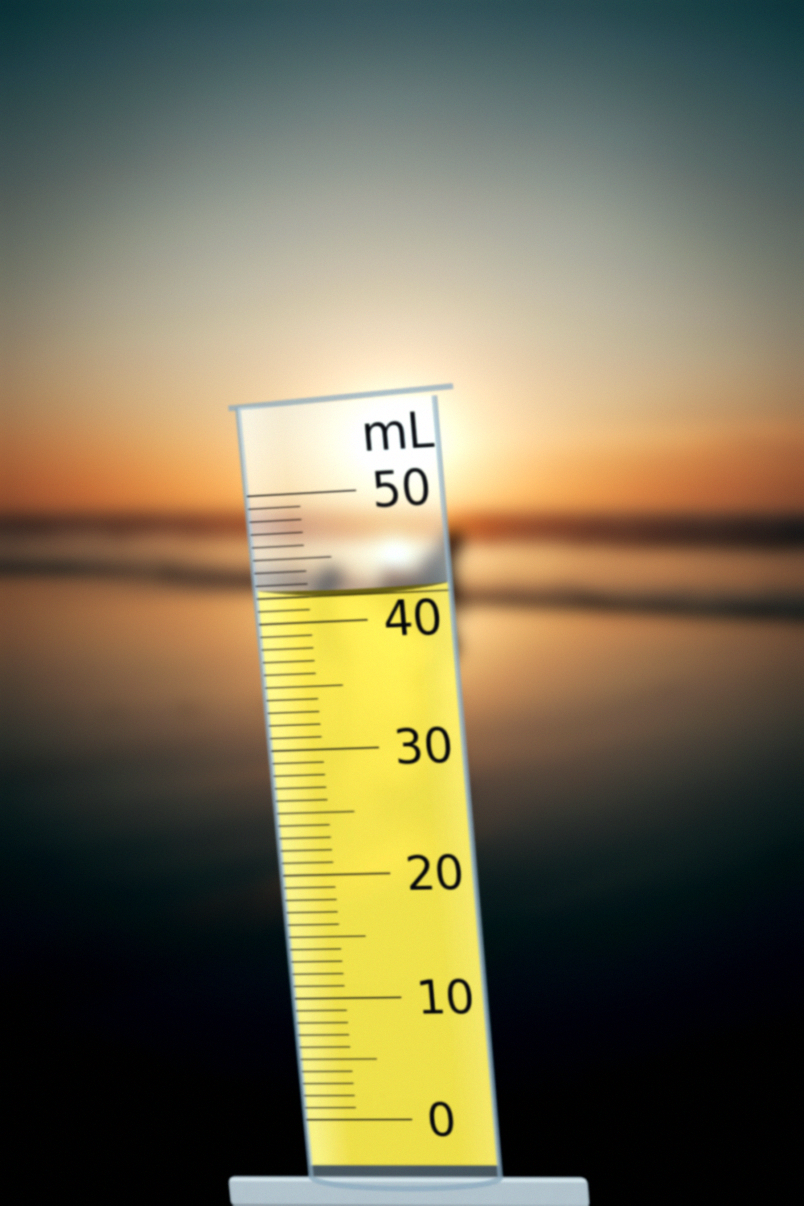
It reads **42** mL
